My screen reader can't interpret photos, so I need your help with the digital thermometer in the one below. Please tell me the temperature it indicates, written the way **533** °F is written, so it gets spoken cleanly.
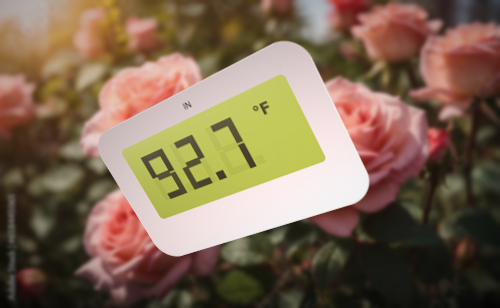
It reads **92.7** °F
